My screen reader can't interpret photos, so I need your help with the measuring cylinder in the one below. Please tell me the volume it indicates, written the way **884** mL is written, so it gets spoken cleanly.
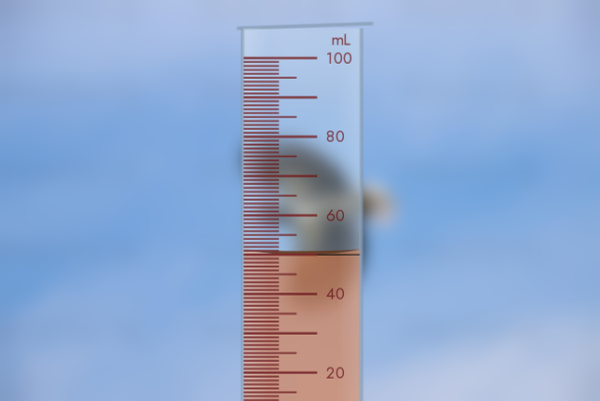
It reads **50** mL
